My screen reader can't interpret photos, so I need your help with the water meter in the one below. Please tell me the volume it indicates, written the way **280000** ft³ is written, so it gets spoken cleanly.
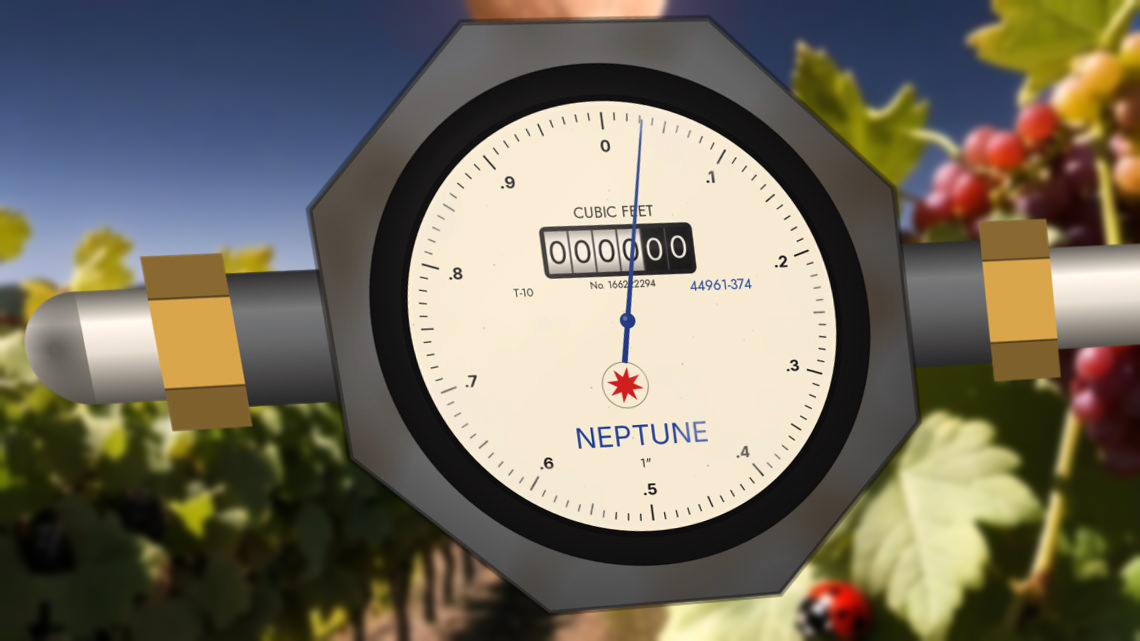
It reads **0.03** ft³
